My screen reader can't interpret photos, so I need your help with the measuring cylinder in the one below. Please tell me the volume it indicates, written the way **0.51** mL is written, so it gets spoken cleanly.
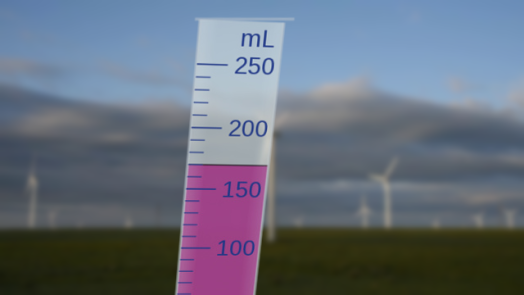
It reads **170** mL
